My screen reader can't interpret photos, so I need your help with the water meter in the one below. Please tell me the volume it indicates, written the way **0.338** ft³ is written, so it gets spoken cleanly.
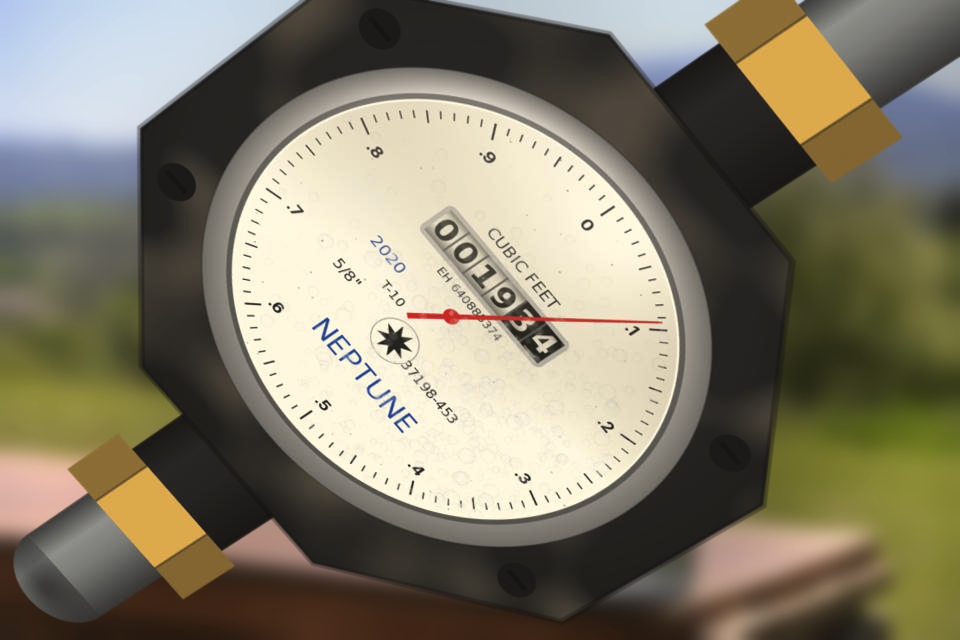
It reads **1934.09** ft³
